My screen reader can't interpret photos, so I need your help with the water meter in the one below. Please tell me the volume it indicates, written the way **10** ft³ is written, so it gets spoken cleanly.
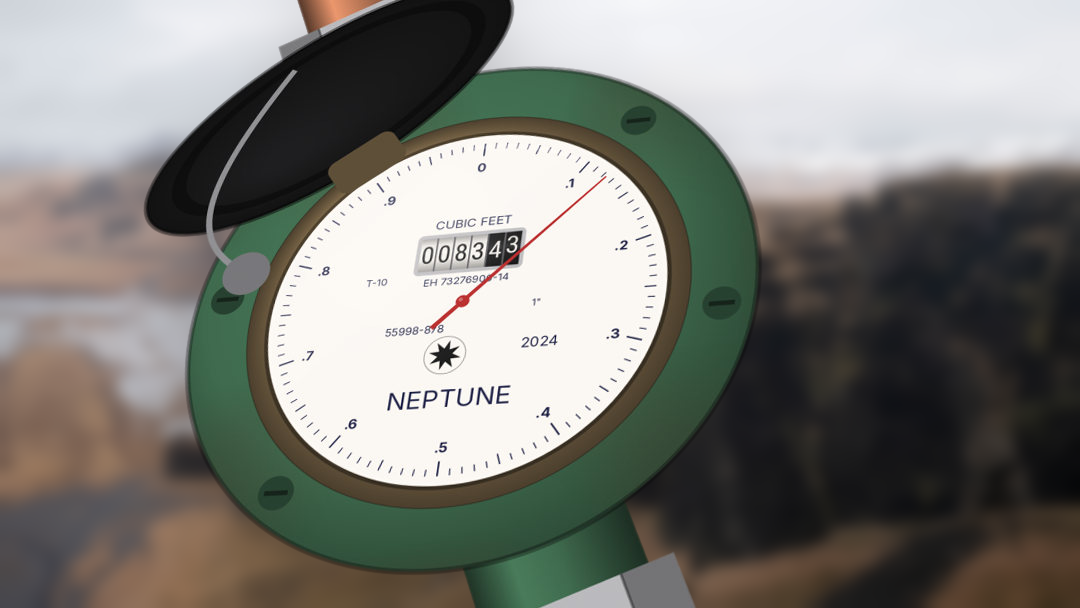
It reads **8343.12** ft³
